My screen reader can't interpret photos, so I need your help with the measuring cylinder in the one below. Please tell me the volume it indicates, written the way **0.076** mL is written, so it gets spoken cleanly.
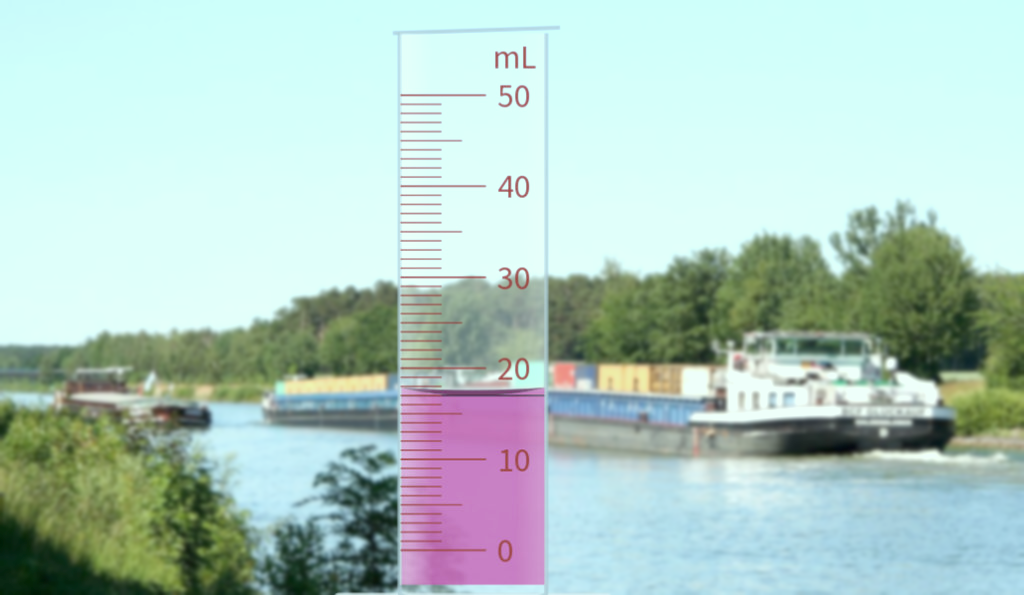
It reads **17** mL
